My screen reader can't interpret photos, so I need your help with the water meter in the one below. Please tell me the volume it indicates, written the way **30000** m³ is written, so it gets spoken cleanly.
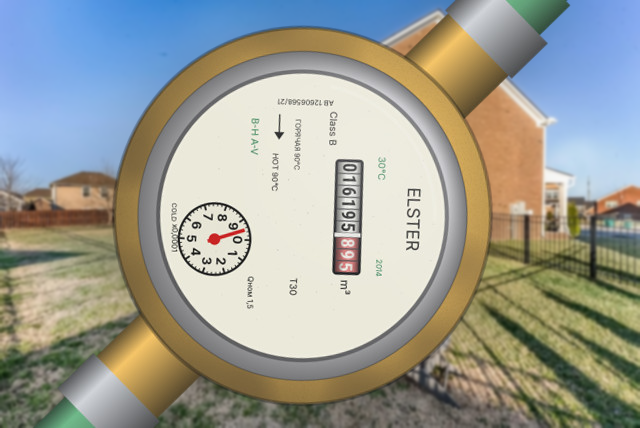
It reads **16195.8949** m³
